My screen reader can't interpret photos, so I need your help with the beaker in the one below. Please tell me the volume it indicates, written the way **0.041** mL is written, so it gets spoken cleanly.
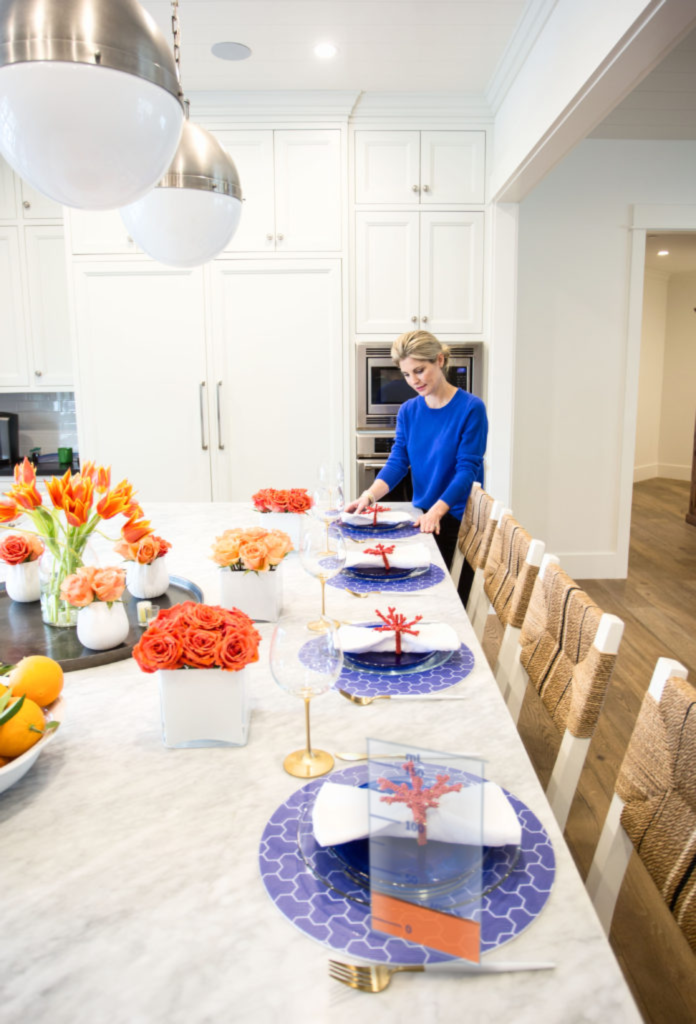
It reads **25** mL
